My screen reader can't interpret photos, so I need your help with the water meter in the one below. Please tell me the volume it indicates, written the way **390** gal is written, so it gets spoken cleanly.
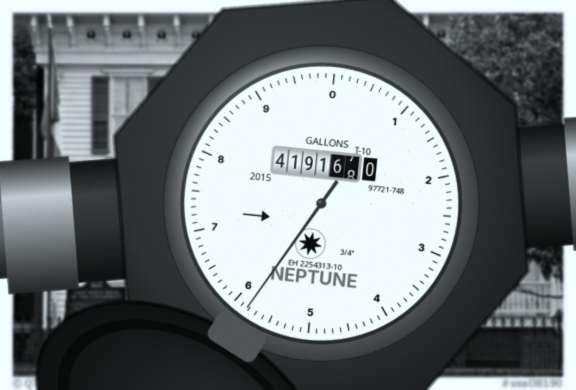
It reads **4191675.8** gal
